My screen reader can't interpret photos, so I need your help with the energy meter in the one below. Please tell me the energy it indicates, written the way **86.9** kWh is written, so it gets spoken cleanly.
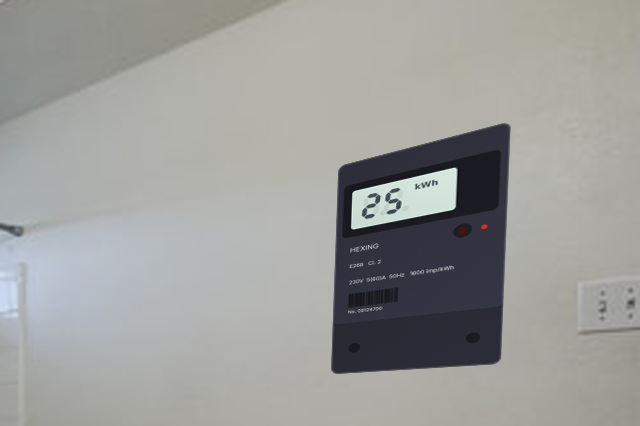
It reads **25** kWh
